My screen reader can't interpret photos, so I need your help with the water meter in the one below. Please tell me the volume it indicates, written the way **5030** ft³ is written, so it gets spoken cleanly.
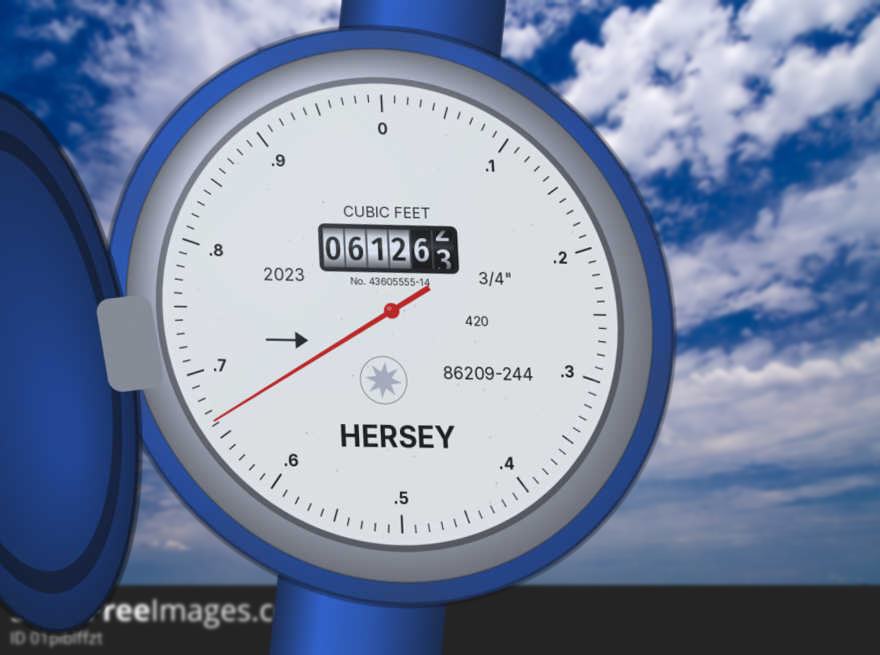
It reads **61262.66** ft³
